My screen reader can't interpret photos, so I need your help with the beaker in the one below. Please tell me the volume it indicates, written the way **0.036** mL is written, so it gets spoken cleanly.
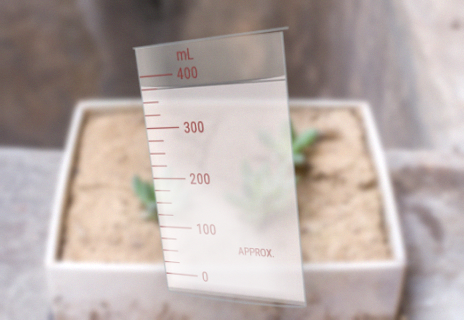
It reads **375** mL
